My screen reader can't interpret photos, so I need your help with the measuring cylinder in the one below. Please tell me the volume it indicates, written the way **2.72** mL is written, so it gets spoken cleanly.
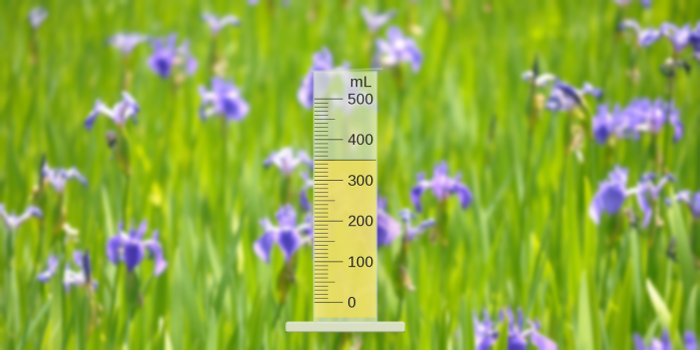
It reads **350** mL
